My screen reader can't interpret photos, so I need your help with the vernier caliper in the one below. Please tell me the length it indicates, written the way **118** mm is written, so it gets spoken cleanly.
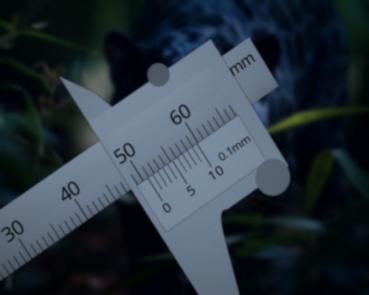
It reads **50.8** mm
